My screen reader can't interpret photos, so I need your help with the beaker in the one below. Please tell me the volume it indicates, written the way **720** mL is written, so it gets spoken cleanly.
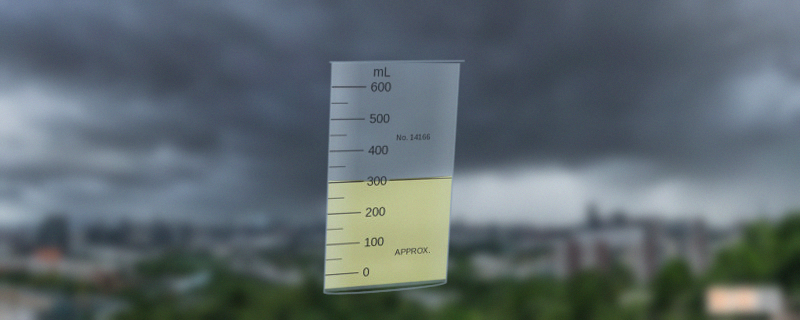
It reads **300** mL
